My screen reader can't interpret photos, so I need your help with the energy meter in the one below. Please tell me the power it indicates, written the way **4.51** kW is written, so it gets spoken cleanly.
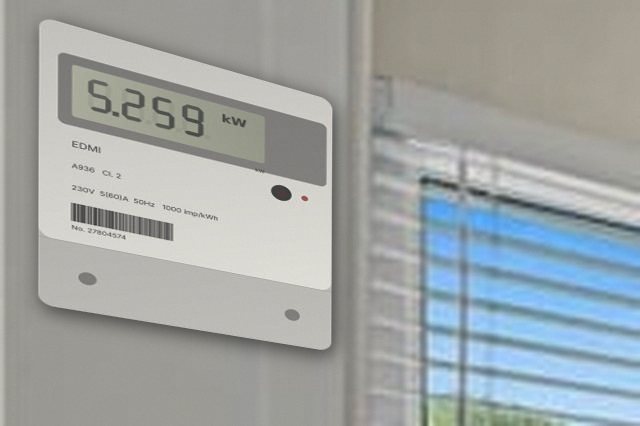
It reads **5.259** kW
